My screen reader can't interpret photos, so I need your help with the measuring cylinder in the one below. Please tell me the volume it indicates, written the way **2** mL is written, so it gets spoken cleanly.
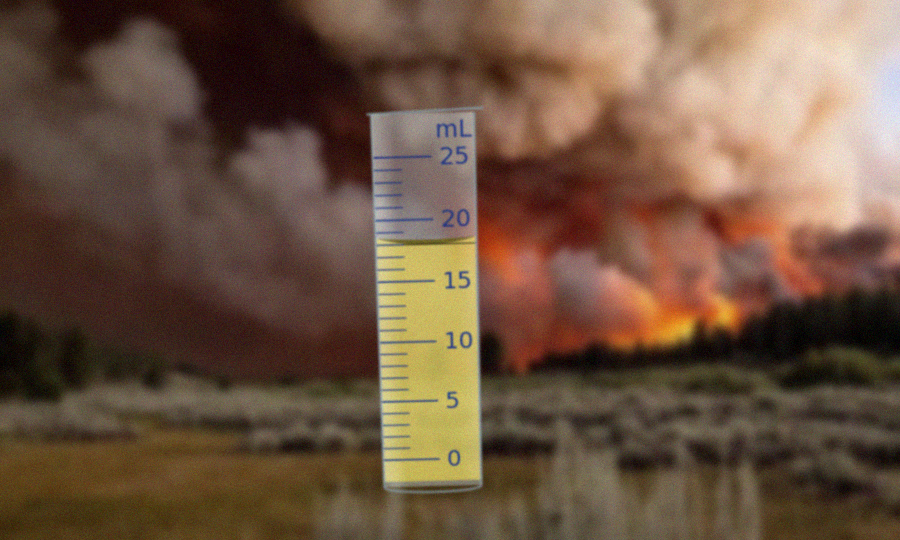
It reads **18** mL
